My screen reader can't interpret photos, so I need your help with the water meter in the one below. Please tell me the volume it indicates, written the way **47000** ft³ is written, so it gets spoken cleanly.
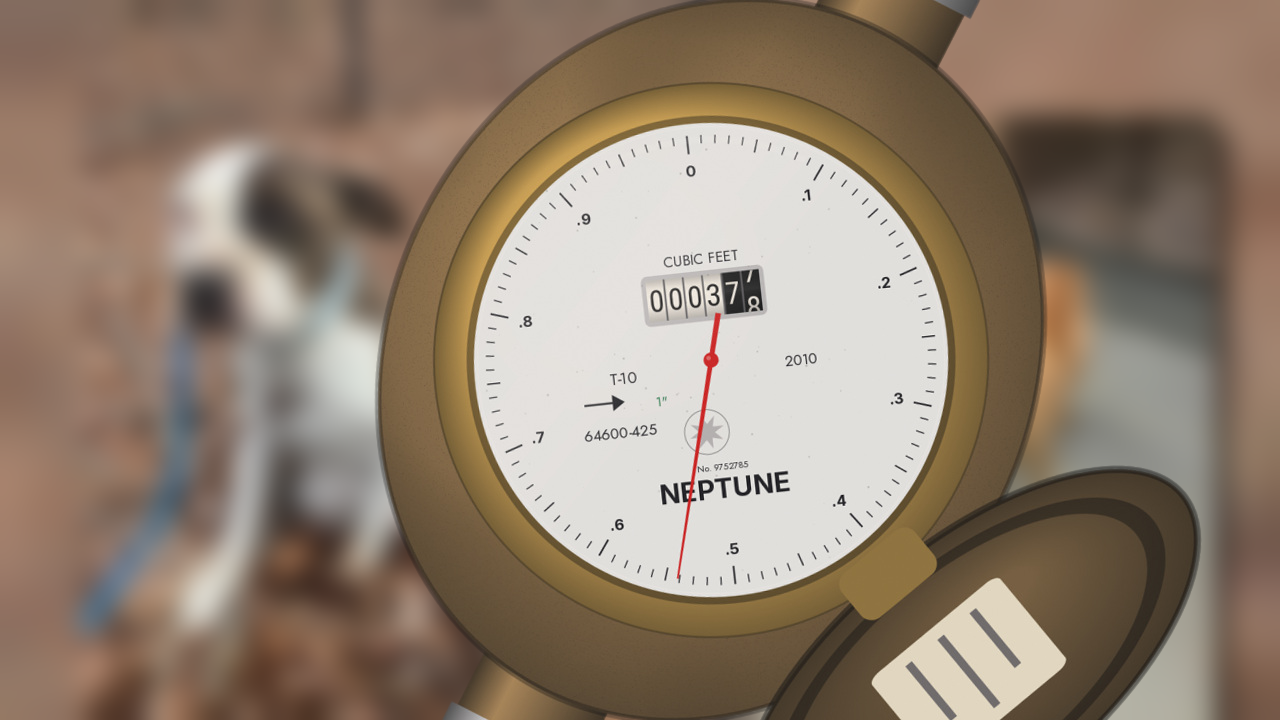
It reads **377.54** ft³
